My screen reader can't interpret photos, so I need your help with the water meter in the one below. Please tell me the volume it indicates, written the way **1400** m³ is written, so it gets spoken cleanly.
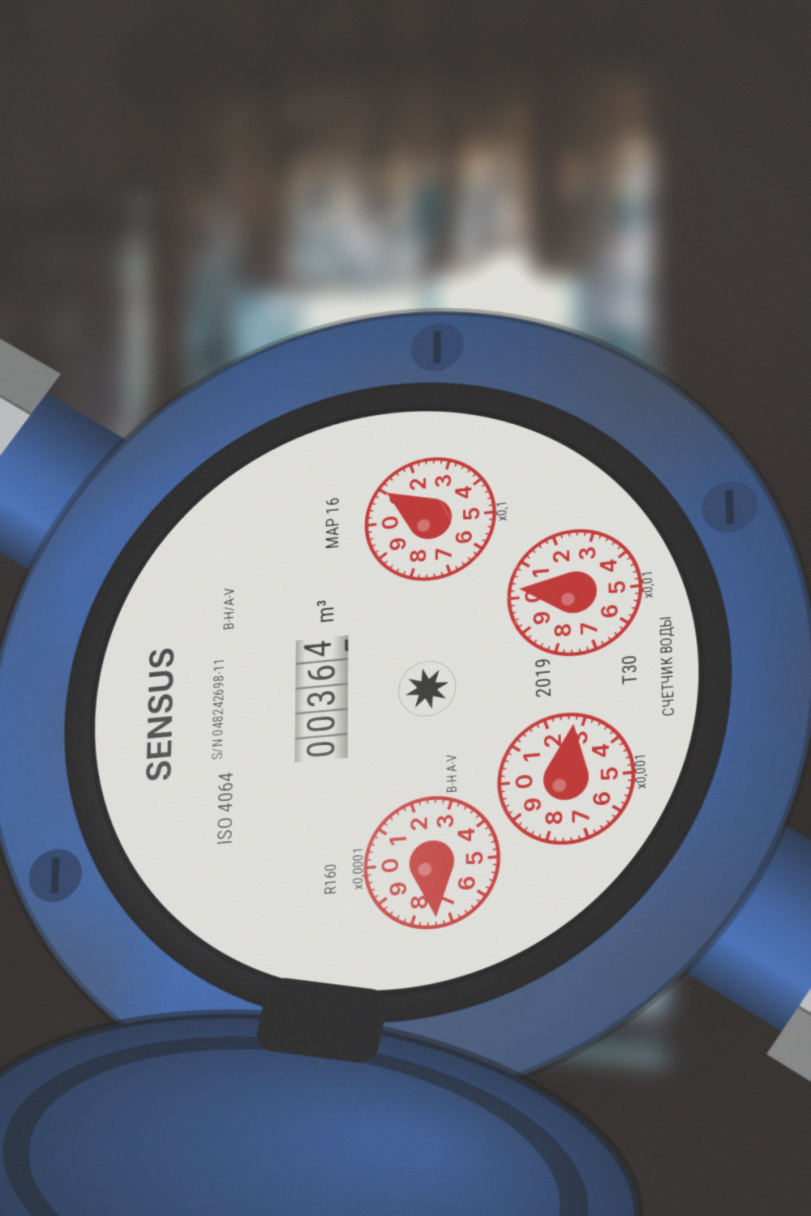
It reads **364.1027** m³
